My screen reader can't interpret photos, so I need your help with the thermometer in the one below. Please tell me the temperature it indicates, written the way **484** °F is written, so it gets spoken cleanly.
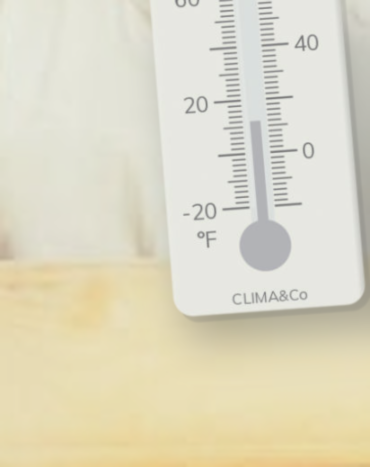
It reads **12** °F
